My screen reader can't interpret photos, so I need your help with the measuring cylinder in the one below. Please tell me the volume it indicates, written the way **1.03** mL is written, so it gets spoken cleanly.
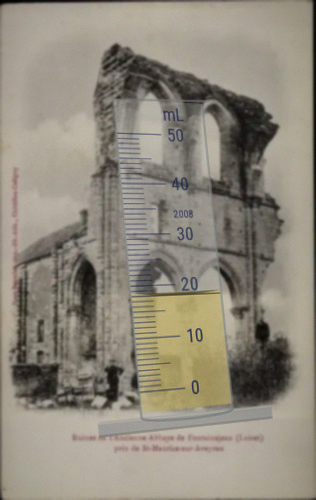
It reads **18** mL
